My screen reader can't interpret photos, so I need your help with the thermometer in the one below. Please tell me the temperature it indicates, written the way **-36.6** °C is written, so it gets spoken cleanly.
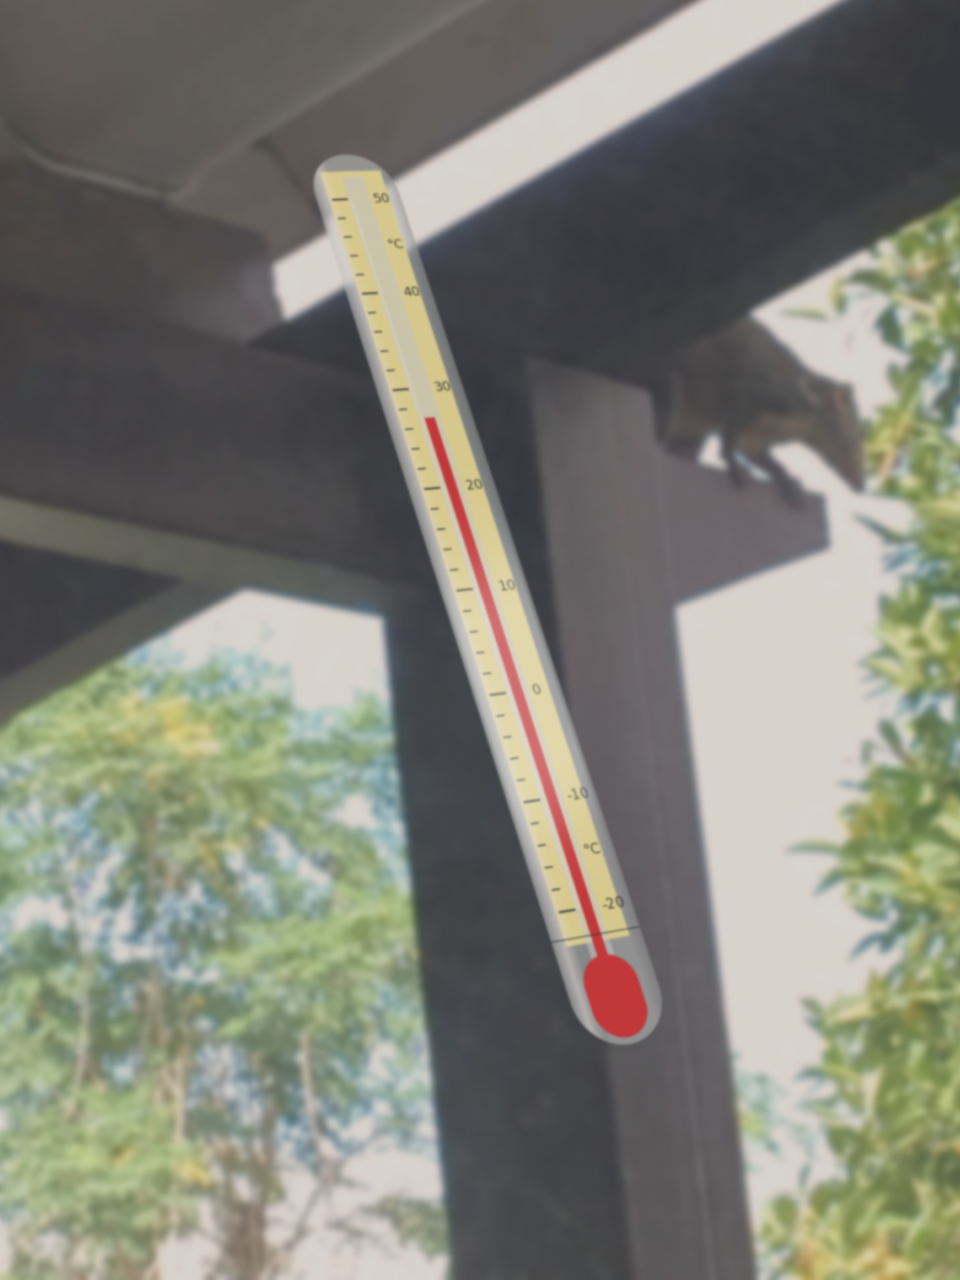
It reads **27** °C
